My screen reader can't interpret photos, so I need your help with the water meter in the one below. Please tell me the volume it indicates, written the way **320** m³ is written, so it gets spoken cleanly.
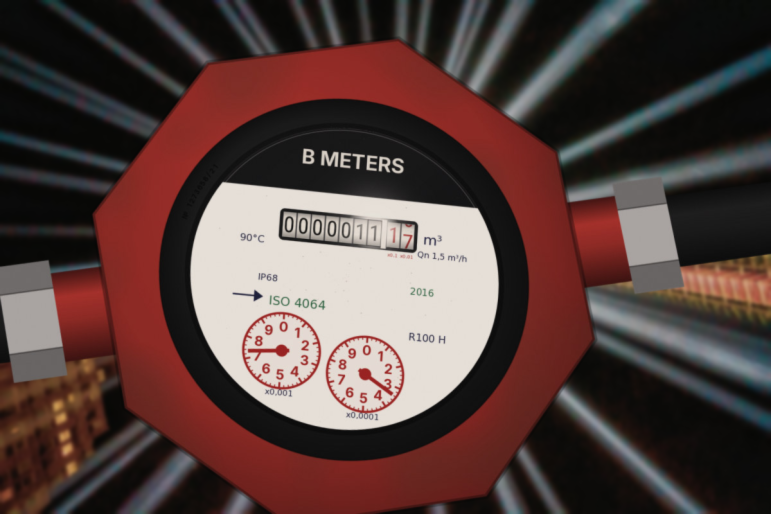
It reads **11.1673** m³
